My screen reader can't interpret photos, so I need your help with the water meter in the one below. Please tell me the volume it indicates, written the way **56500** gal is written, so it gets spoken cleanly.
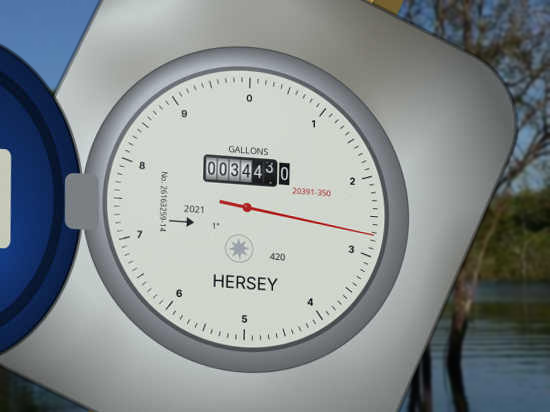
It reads **34432.7** gal
